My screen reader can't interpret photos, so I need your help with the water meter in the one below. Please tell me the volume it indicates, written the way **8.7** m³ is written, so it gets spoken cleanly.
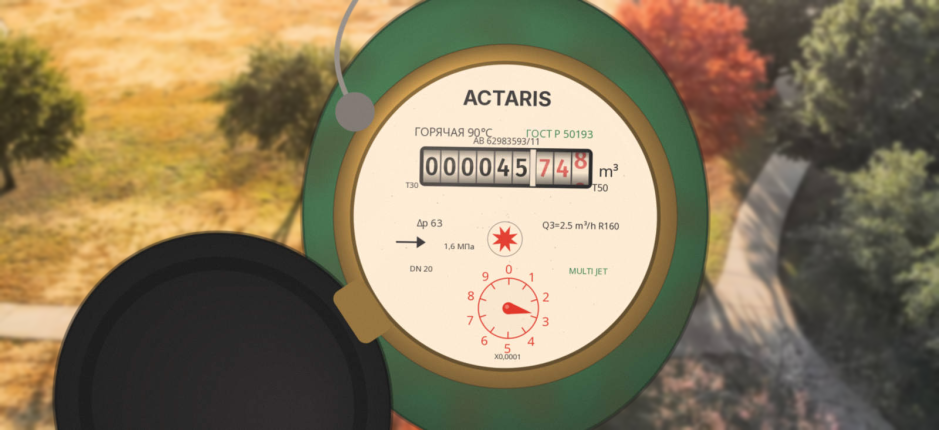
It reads **45.7482** m³
